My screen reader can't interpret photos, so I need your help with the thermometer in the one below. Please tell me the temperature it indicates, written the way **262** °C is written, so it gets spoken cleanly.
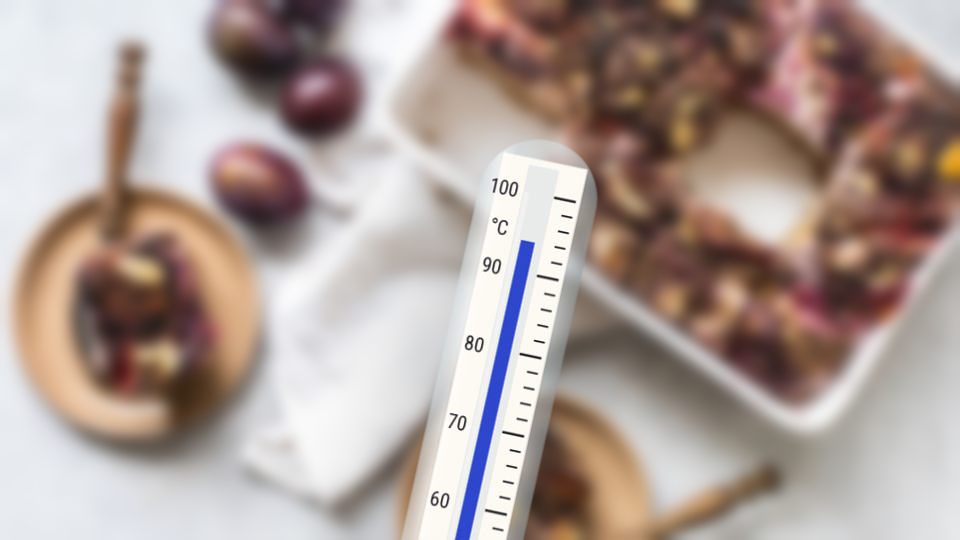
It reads **94** °C
